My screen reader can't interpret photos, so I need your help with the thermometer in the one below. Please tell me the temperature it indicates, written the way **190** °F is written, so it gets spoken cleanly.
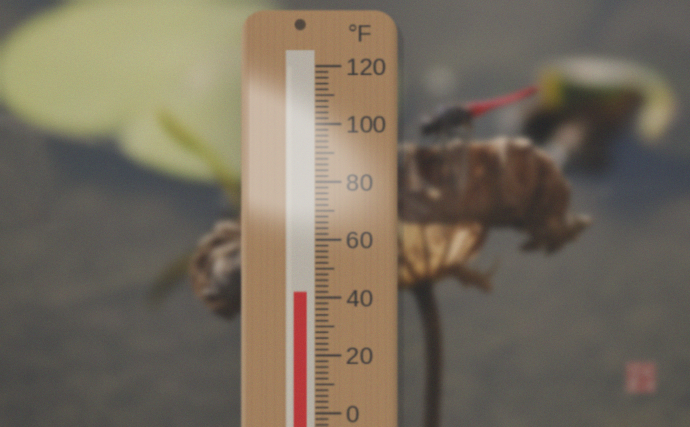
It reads **42** °F
